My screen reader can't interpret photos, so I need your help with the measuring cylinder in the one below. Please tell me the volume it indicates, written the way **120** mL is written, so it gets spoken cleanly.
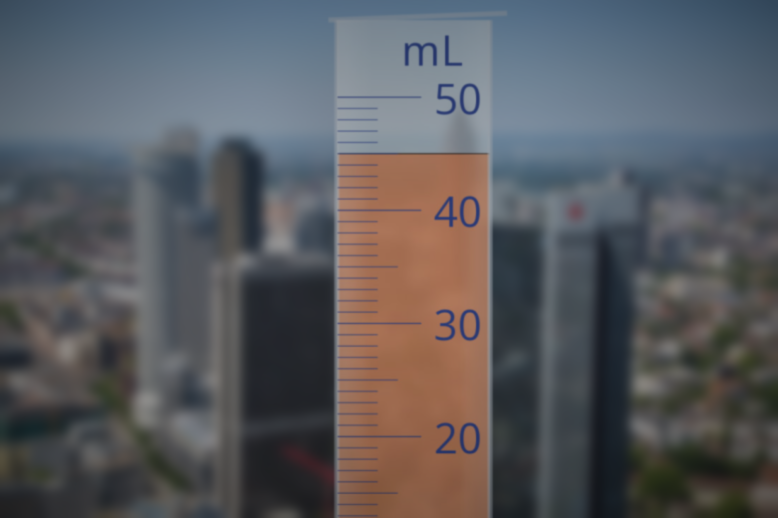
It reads **45** mL
